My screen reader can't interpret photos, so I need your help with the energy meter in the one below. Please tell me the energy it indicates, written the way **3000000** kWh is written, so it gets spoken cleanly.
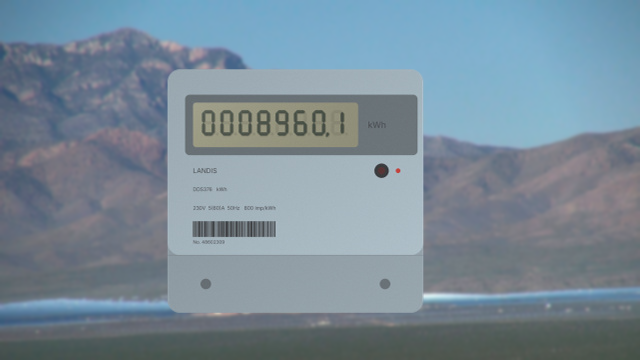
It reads **8960.1** kWh
